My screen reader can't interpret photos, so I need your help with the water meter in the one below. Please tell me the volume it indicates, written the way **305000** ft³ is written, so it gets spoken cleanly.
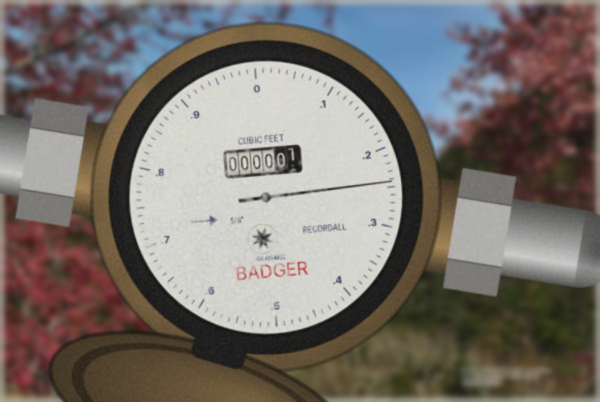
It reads **1.24** ft³
